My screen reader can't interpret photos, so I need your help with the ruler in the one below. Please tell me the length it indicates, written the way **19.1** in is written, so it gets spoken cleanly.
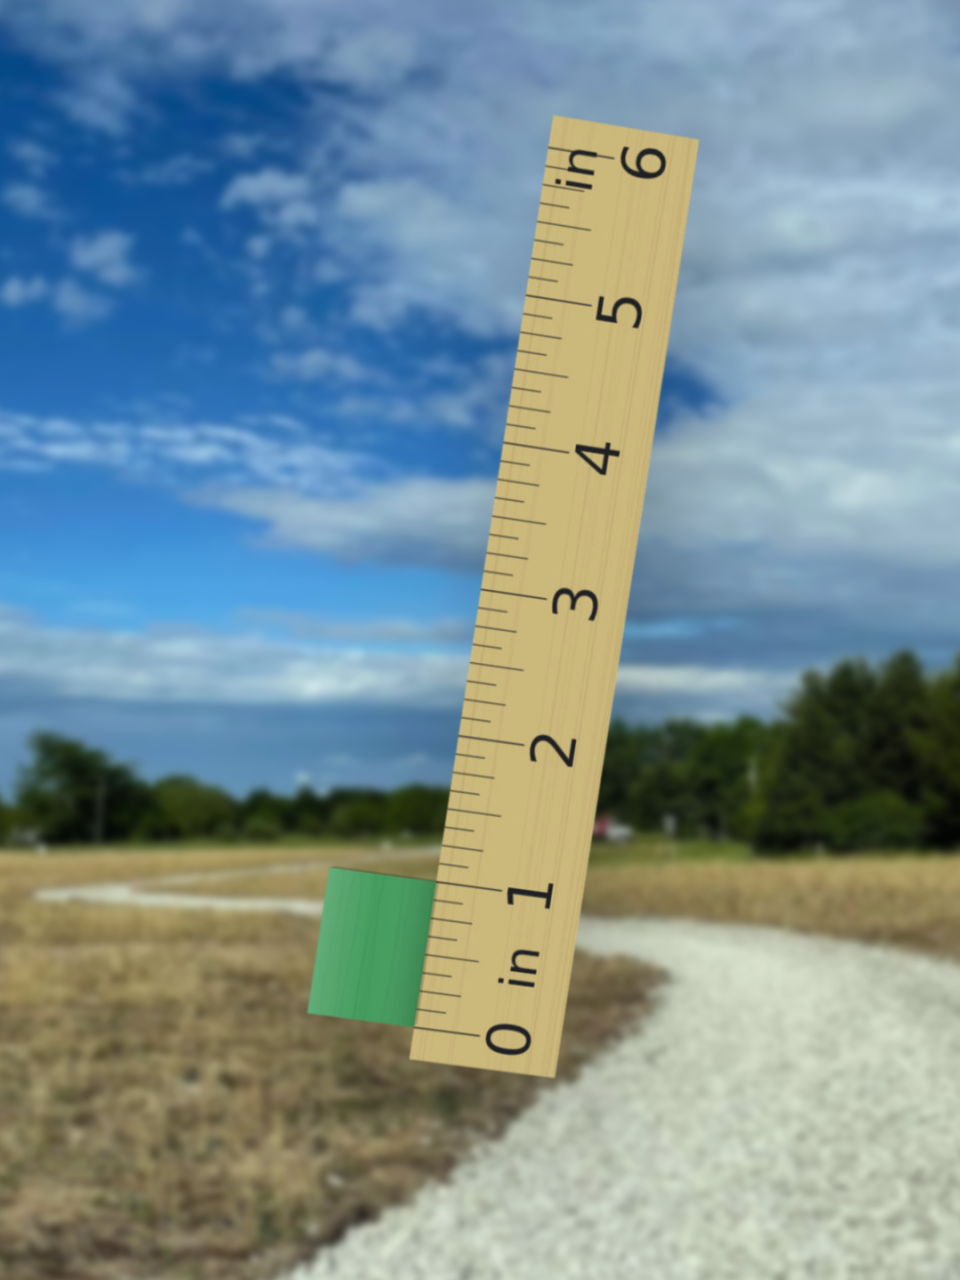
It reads **1** in
